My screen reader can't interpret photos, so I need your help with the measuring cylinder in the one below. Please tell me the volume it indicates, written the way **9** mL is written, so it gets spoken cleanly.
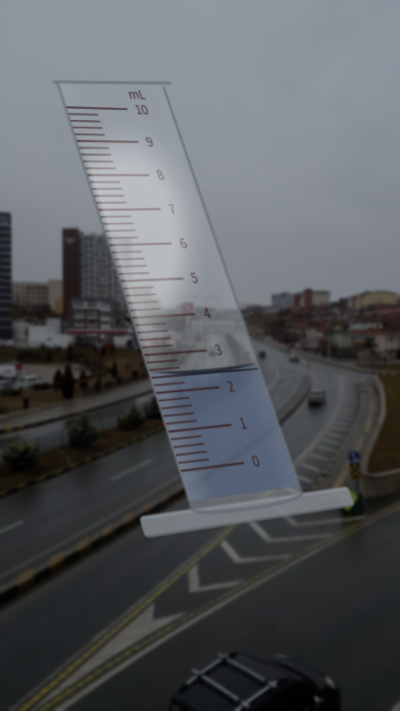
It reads **2.4** mL
